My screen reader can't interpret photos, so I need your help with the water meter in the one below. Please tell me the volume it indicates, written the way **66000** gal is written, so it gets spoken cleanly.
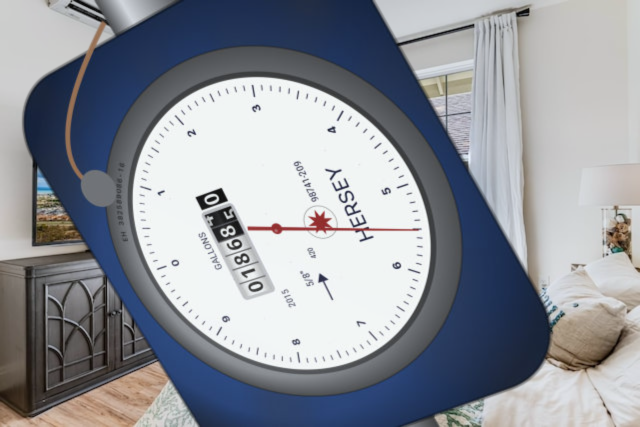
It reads **186845.5** gal
